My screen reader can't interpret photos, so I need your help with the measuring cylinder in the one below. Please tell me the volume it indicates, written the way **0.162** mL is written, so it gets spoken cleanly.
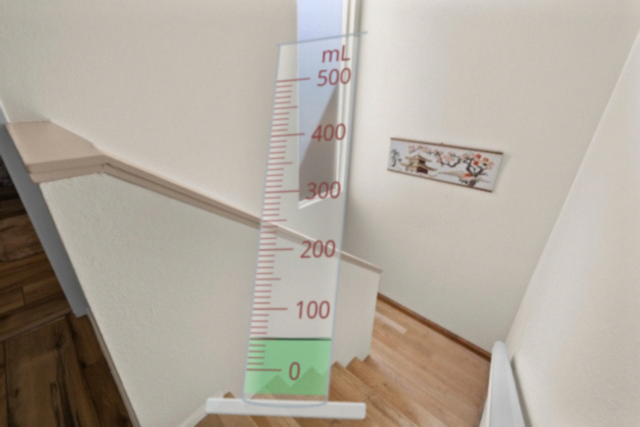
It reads **50** mL
